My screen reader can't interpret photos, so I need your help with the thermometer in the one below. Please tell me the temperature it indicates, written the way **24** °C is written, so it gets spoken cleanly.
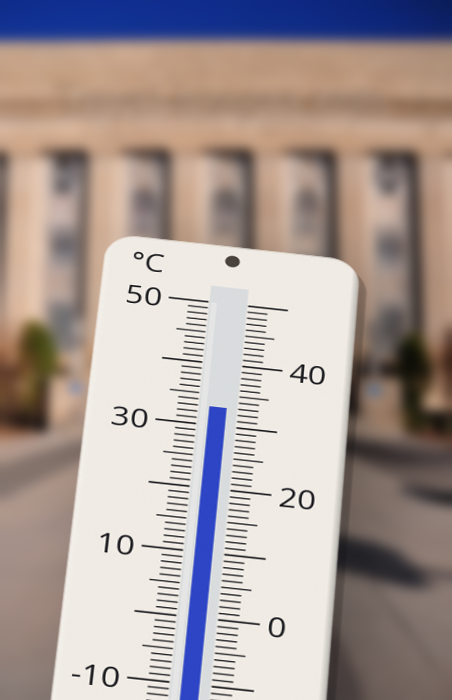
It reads **33** °C
